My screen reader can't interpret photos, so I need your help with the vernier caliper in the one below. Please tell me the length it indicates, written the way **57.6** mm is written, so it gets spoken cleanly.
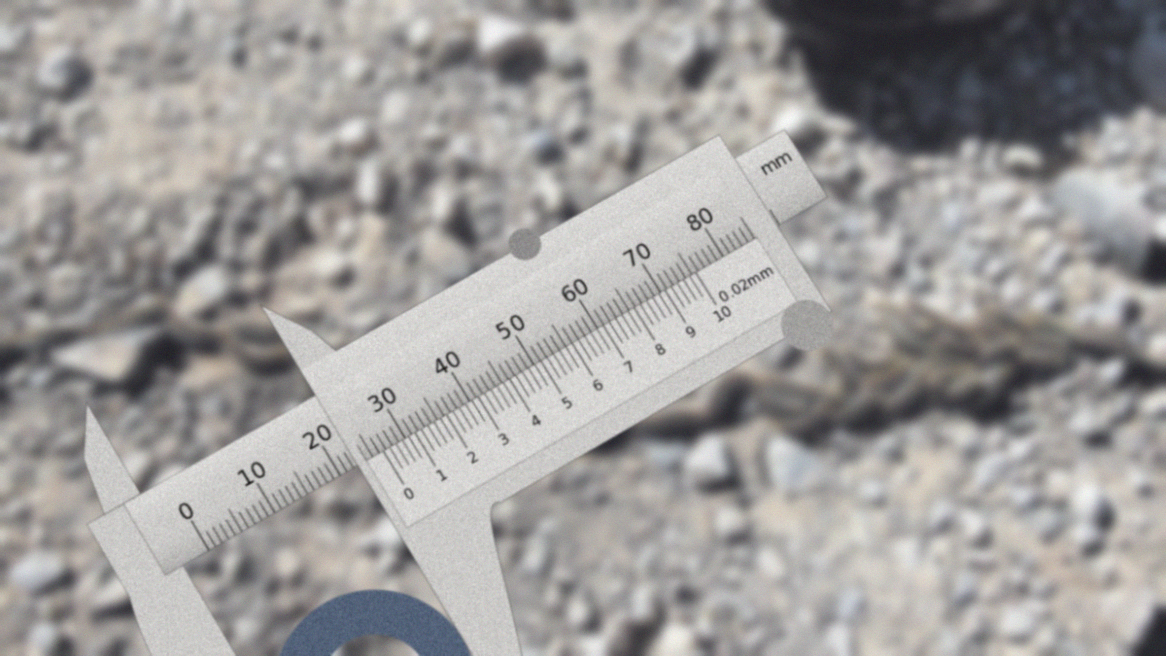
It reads **26.6** mm
